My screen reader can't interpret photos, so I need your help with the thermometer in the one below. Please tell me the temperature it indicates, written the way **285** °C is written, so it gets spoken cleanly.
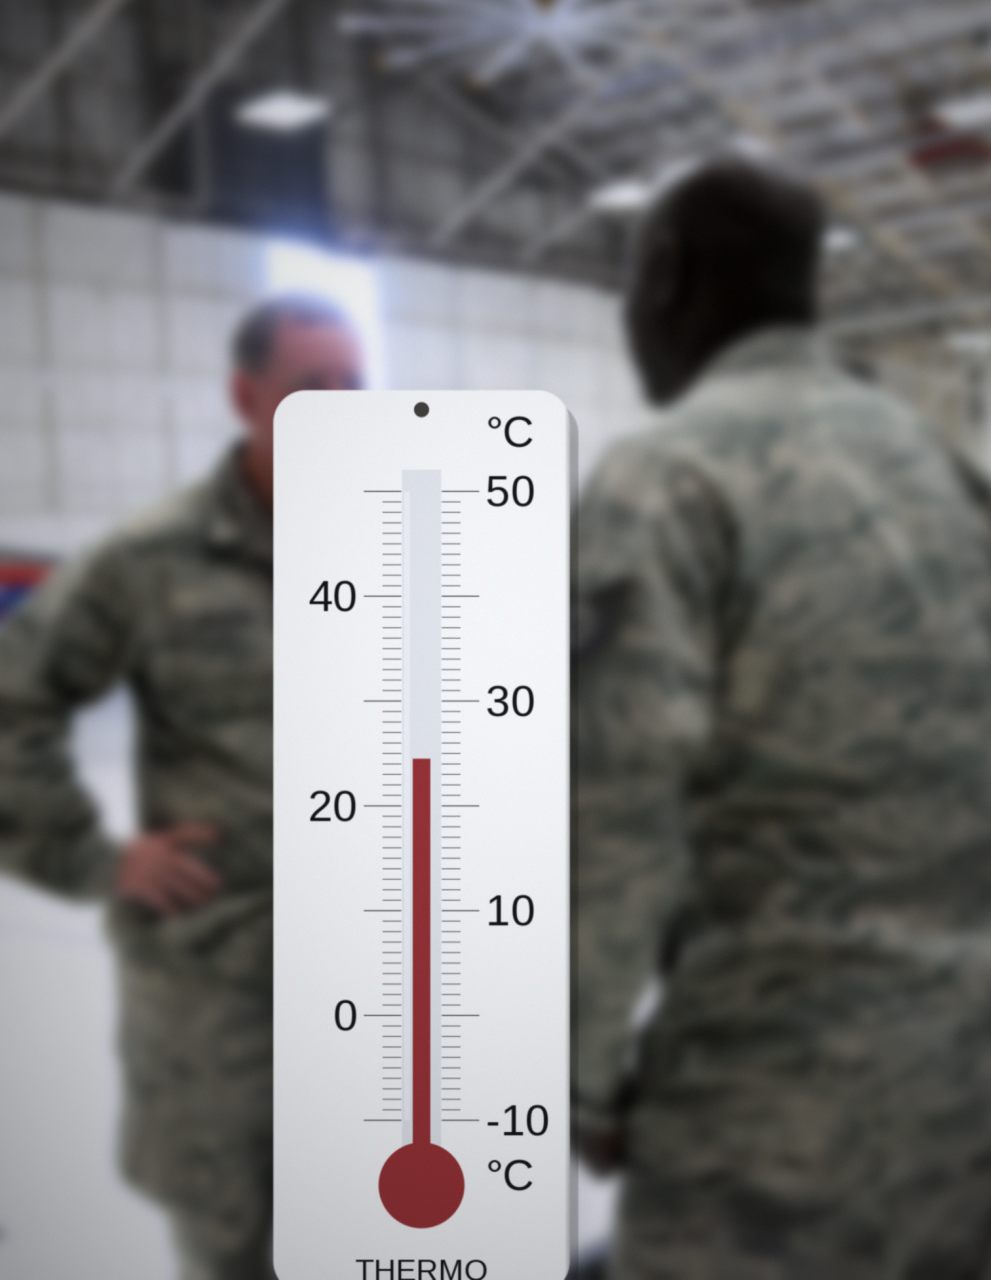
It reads **24.5** °C
